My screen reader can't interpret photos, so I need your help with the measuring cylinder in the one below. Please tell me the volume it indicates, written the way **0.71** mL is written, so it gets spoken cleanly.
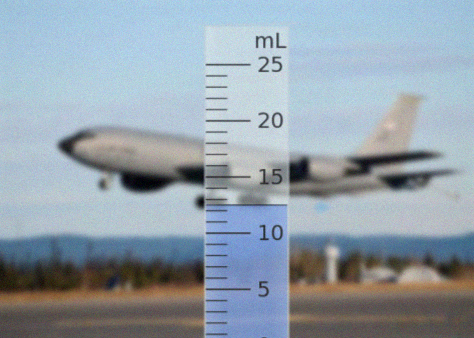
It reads **12.5** mL
